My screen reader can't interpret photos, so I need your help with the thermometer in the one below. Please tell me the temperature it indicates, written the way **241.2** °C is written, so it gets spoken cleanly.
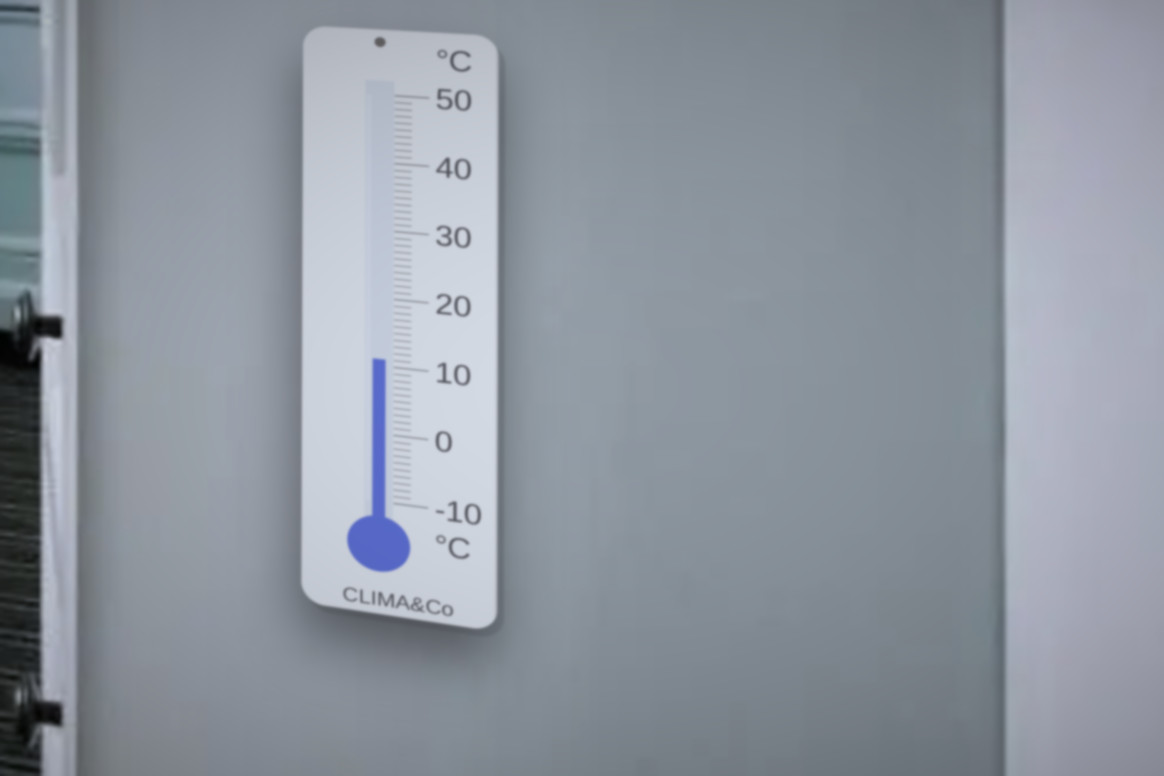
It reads **11** °C
